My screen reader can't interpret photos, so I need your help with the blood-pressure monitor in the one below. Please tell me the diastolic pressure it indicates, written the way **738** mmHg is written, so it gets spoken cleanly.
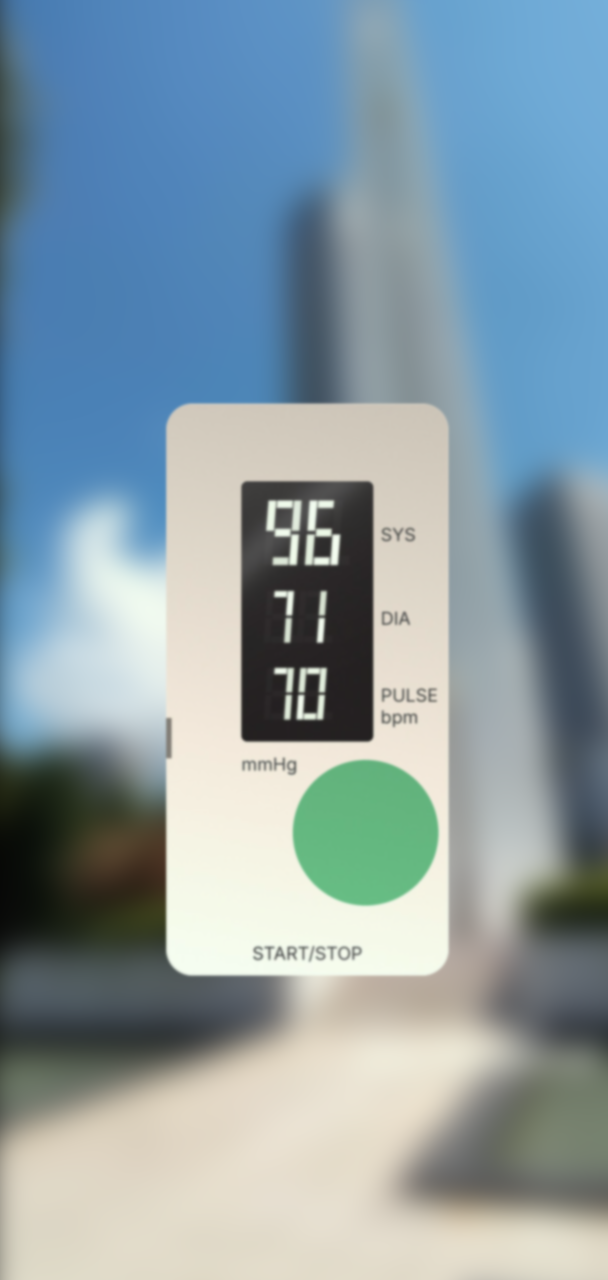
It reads **71** mmHg
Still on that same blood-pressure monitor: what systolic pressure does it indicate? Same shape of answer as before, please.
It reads **96** mmHg
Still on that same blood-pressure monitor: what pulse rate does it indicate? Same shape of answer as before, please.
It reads **70** bpm
